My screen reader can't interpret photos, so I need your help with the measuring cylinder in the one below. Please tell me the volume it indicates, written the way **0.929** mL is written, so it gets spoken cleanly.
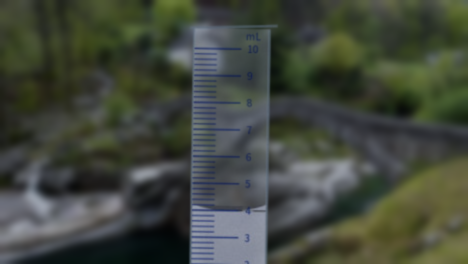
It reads **4** mL
